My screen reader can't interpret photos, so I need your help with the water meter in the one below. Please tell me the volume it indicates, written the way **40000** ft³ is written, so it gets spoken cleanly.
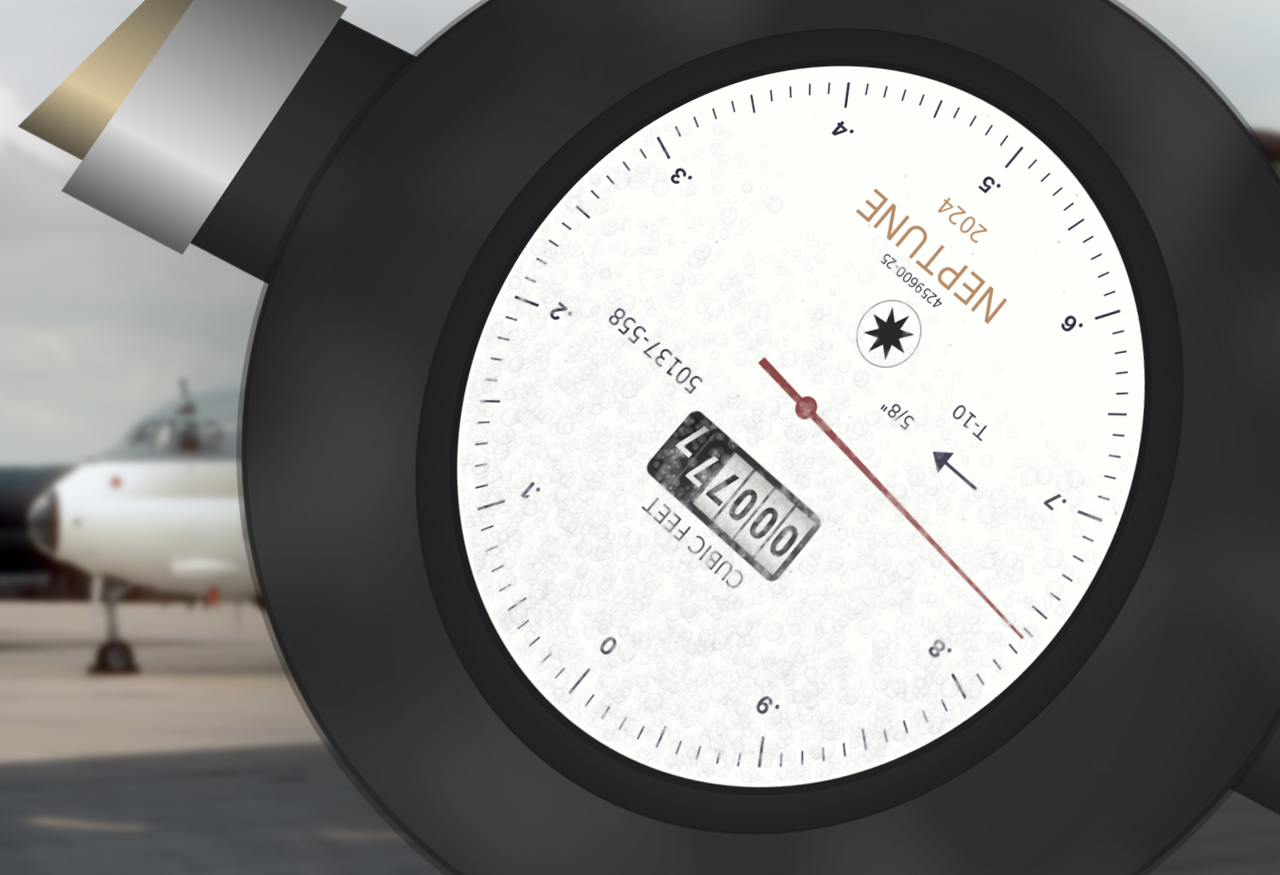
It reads **776.76** ft³
